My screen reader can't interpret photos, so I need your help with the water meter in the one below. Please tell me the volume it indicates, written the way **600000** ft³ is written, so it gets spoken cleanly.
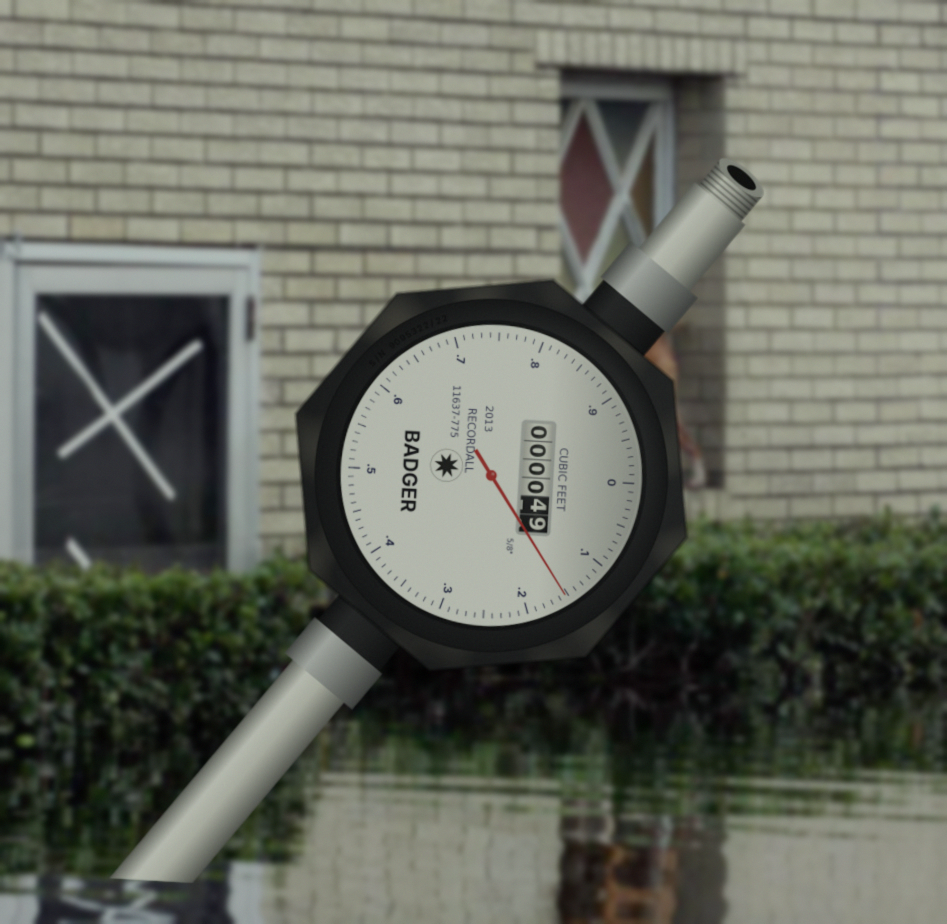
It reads **49.15** ft³
